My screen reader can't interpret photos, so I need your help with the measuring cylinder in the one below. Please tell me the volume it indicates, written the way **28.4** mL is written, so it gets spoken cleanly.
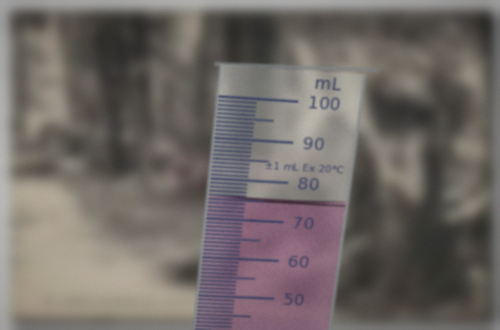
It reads **75** mL
